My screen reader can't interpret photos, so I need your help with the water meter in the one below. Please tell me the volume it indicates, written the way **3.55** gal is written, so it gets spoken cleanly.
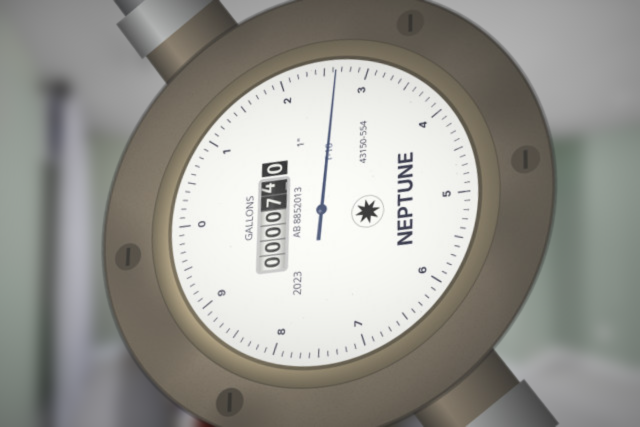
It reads **742.6** gal
